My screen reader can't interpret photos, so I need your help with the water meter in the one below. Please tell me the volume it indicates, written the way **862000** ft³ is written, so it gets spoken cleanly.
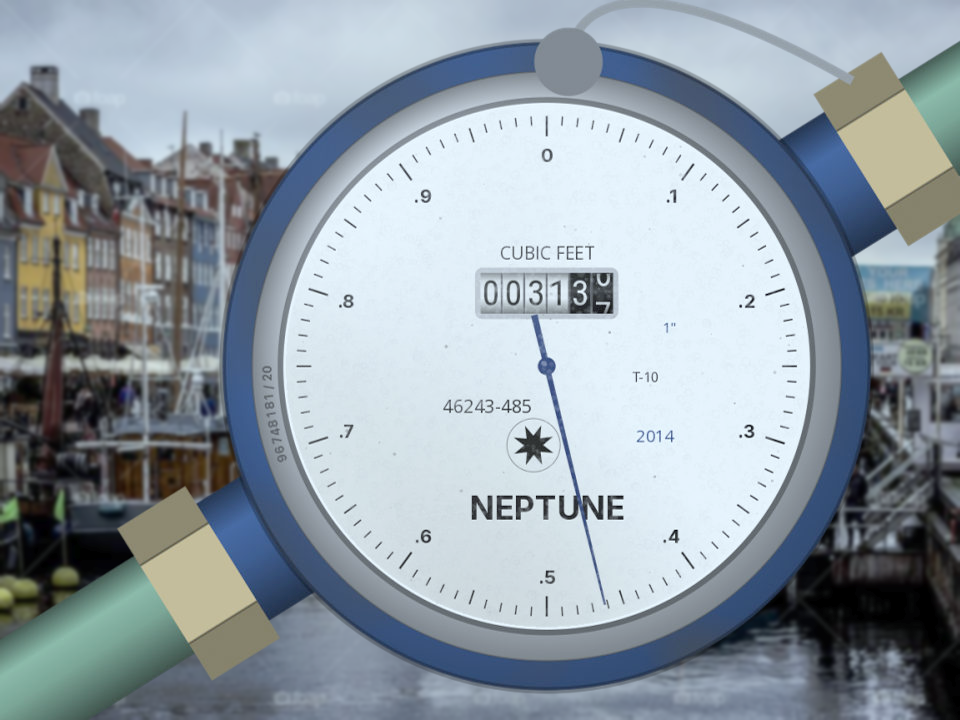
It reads **3136.46** ft³
